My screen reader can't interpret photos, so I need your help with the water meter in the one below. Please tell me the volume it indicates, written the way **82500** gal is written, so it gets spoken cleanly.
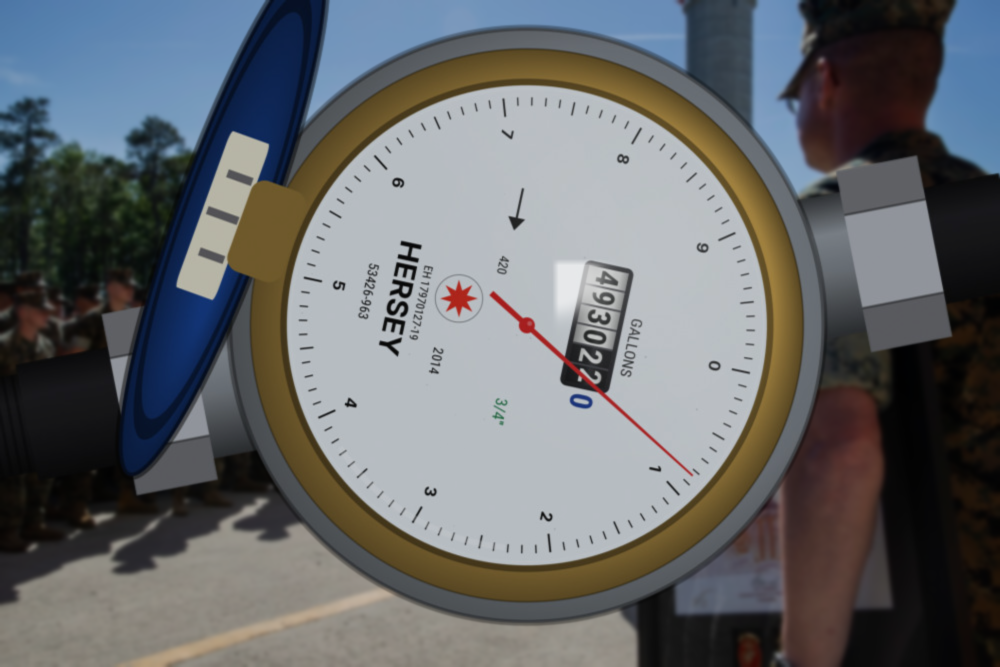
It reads **4930220.8** gal
